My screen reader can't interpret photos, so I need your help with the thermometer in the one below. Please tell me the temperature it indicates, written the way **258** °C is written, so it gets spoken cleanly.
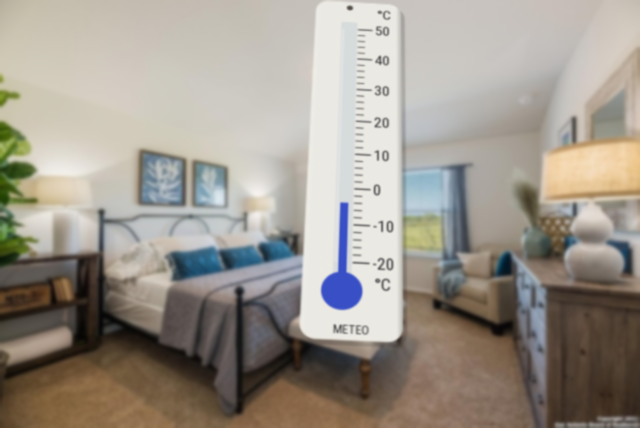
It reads **-4** °C
